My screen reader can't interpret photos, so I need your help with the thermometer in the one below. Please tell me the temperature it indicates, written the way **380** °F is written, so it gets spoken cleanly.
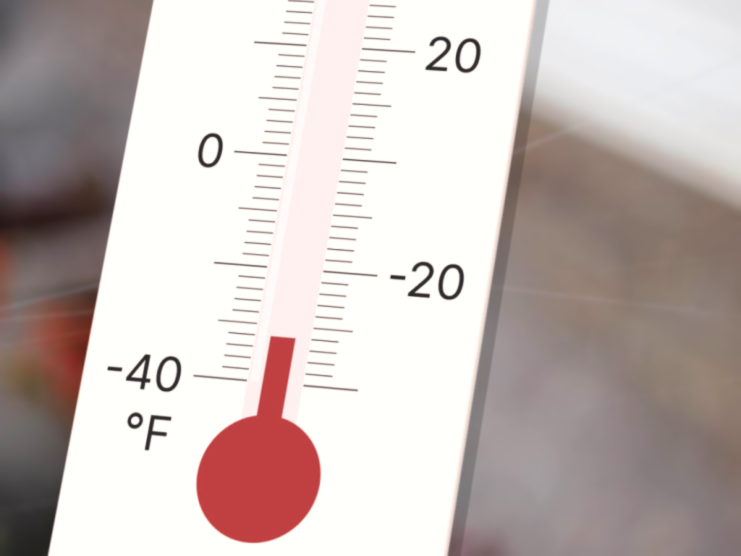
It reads **-32** °F
